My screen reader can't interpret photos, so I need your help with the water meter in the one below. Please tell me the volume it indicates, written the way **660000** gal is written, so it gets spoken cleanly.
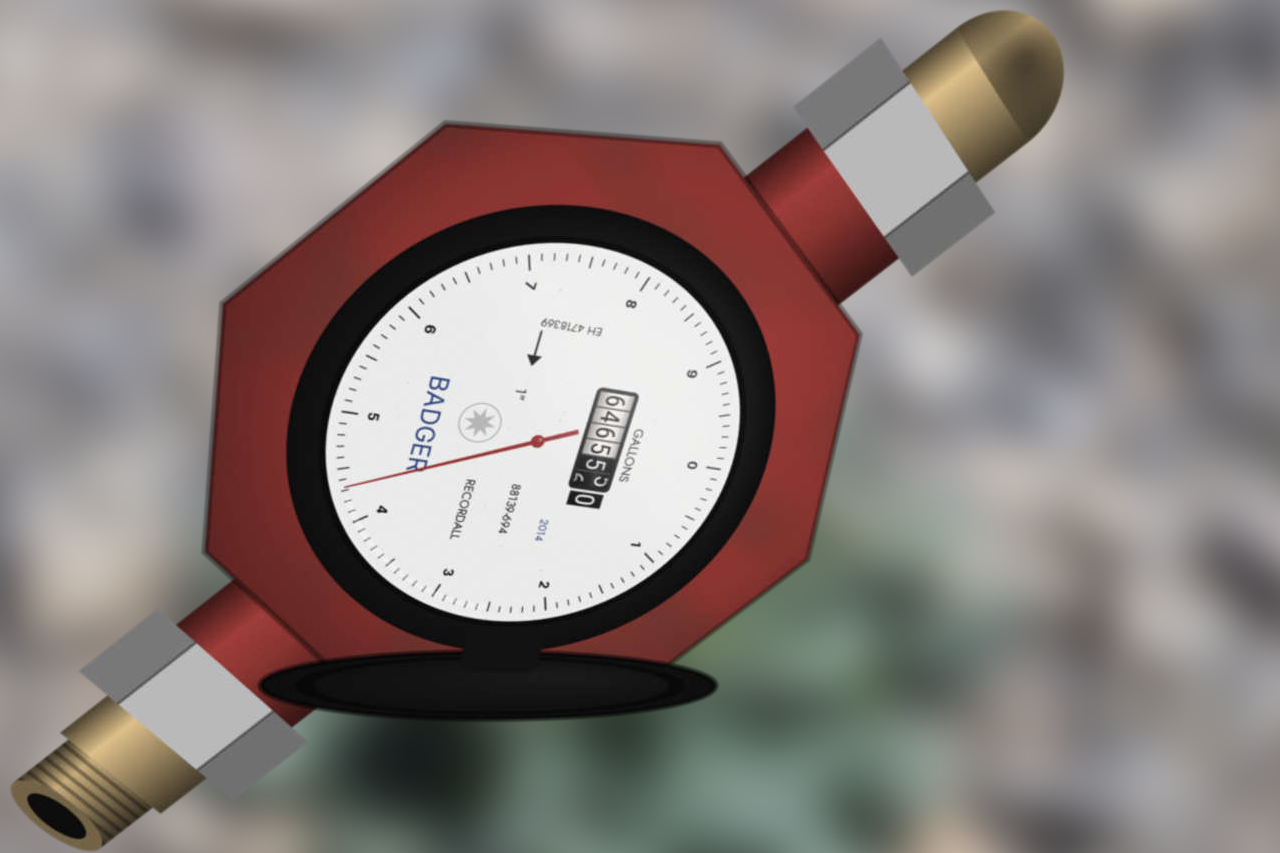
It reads **6465554.3** gal
